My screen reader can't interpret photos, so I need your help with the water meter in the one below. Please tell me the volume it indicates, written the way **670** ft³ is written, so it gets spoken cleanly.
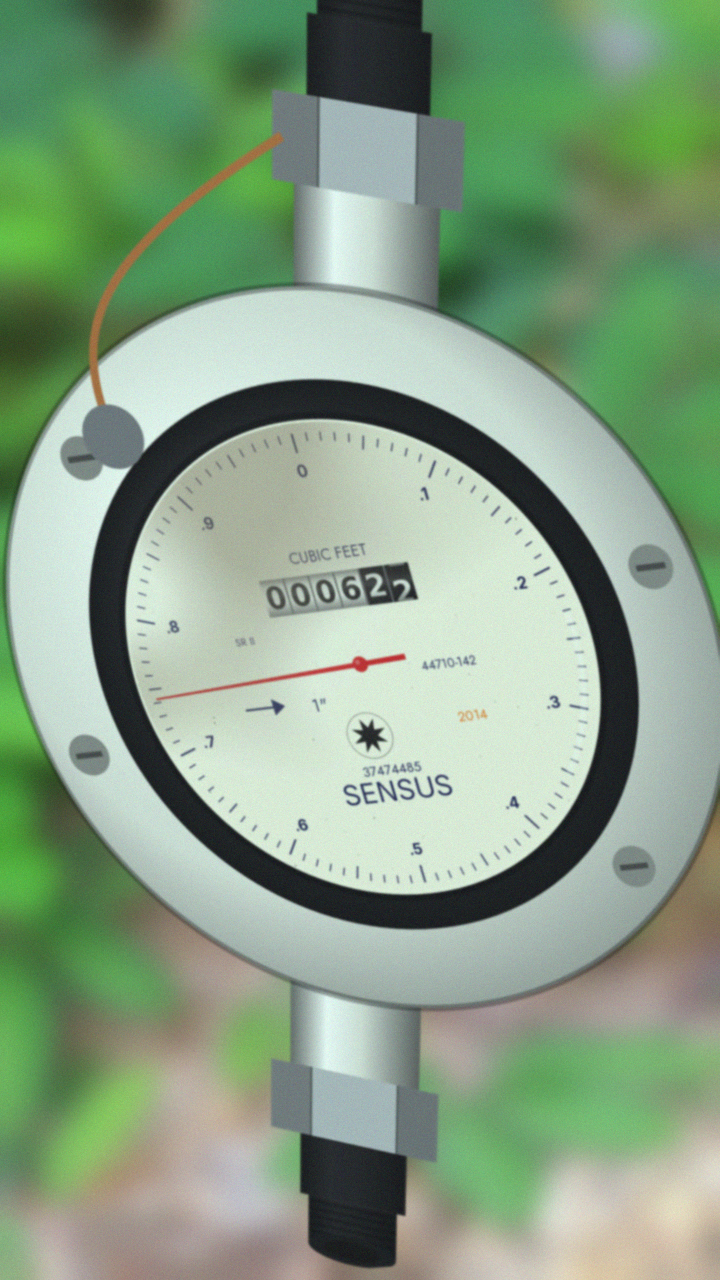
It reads **621.74** ft³
